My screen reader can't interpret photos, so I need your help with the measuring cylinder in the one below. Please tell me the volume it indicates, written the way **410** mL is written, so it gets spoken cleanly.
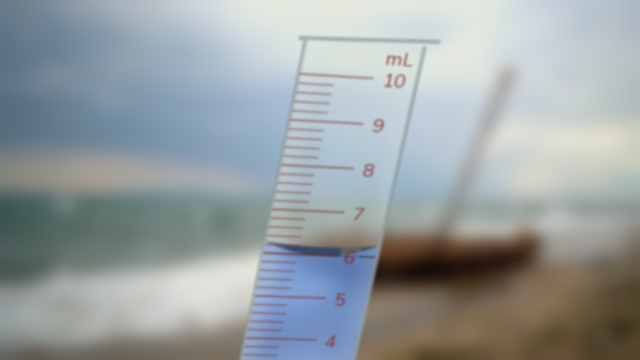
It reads **6** mL
